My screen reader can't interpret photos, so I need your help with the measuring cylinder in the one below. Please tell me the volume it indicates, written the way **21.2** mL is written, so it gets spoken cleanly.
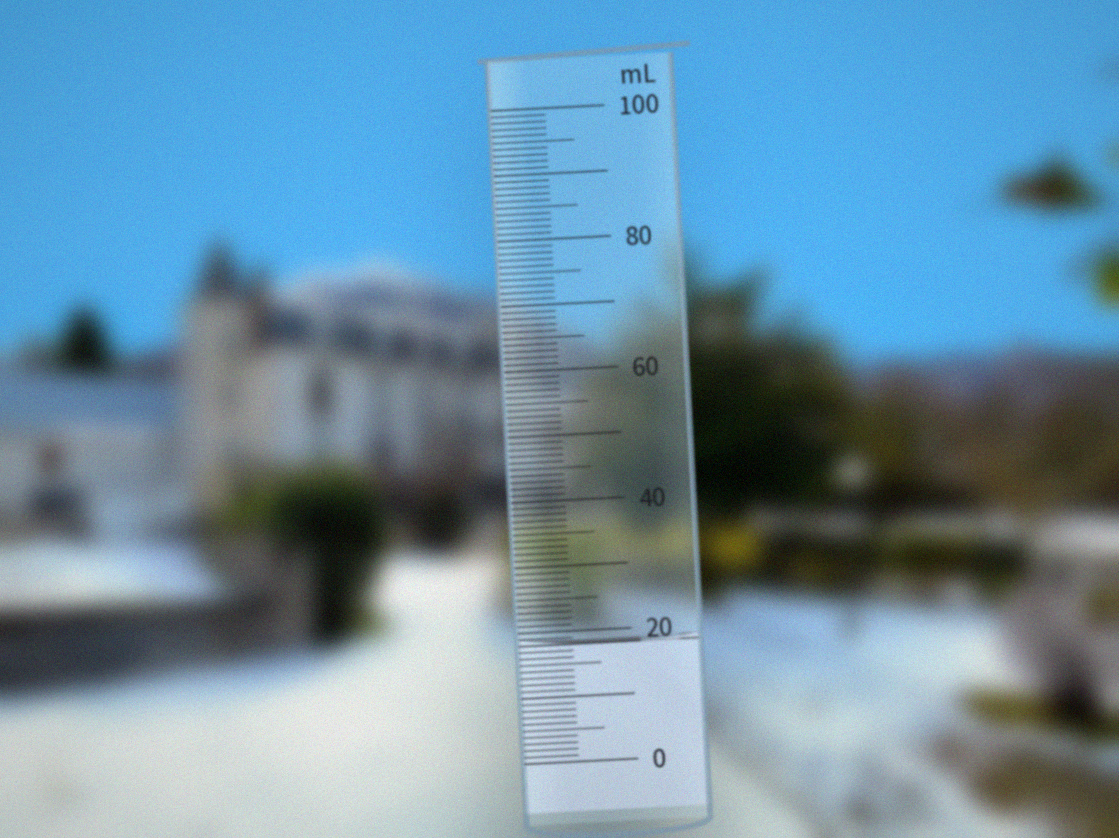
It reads **18** mL
